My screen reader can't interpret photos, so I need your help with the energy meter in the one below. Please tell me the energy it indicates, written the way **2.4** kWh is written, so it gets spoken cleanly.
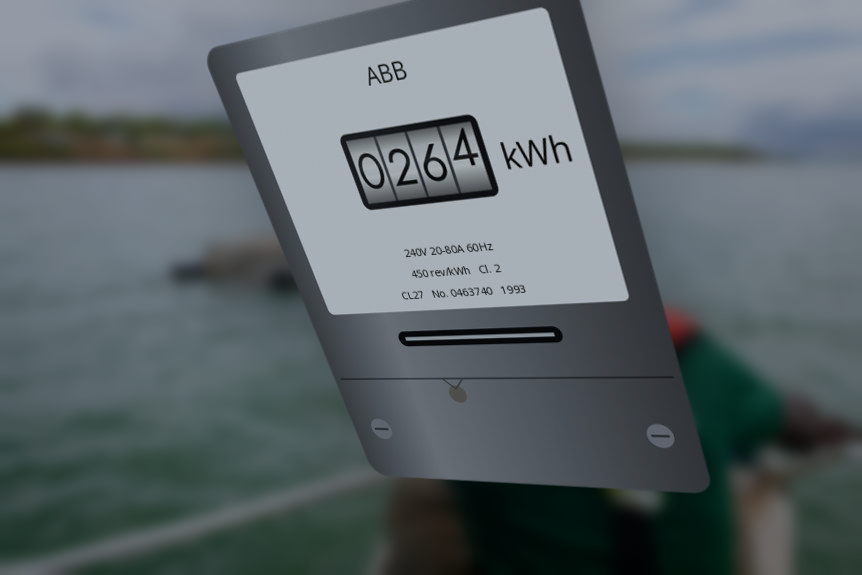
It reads **264** kWh
